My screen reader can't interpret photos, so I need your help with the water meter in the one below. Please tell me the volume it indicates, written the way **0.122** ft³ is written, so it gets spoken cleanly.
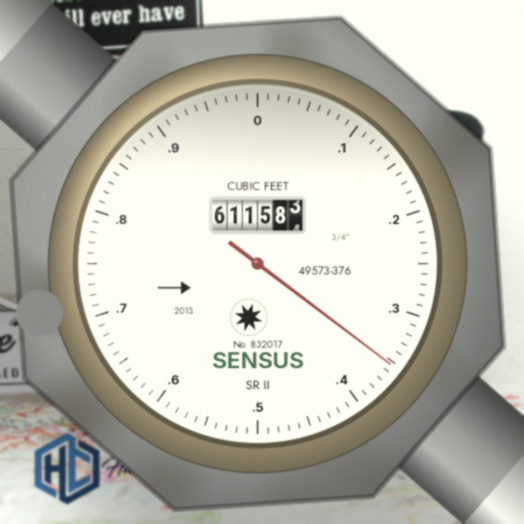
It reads **611583.35** ft³
